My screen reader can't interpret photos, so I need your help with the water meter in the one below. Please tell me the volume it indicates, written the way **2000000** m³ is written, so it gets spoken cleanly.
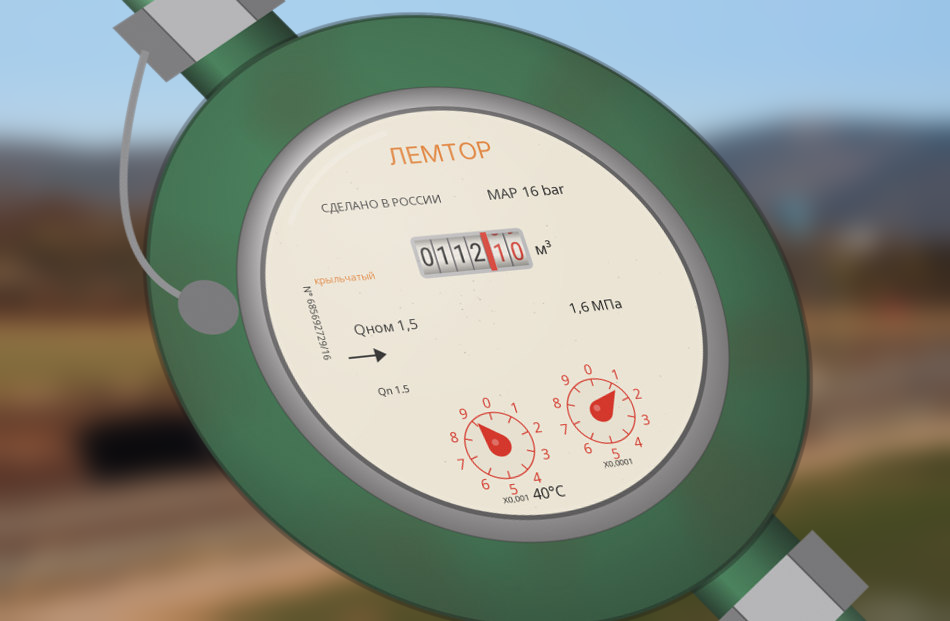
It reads **112.0991** m³
